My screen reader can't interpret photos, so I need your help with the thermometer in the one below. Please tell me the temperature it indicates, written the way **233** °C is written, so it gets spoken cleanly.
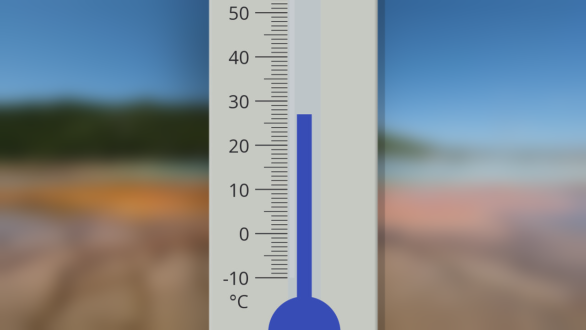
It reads **27** °C
